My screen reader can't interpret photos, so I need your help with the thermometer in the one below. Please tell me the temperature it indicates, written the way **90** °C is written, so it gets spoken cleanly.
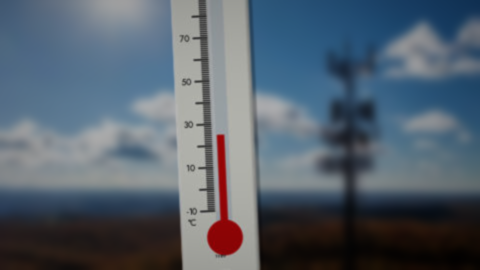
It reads **25** °C
